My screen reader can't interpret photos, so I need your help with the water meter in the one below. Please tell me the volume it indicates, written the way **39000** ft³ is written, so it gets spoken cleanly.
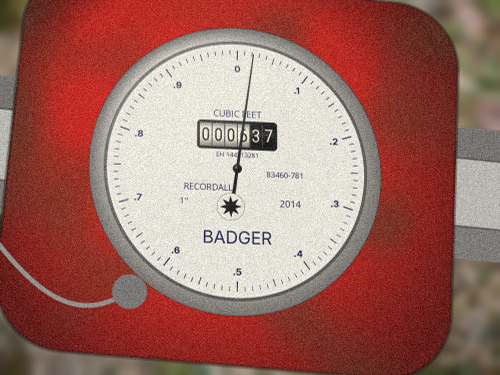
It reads **637.02** ft³
